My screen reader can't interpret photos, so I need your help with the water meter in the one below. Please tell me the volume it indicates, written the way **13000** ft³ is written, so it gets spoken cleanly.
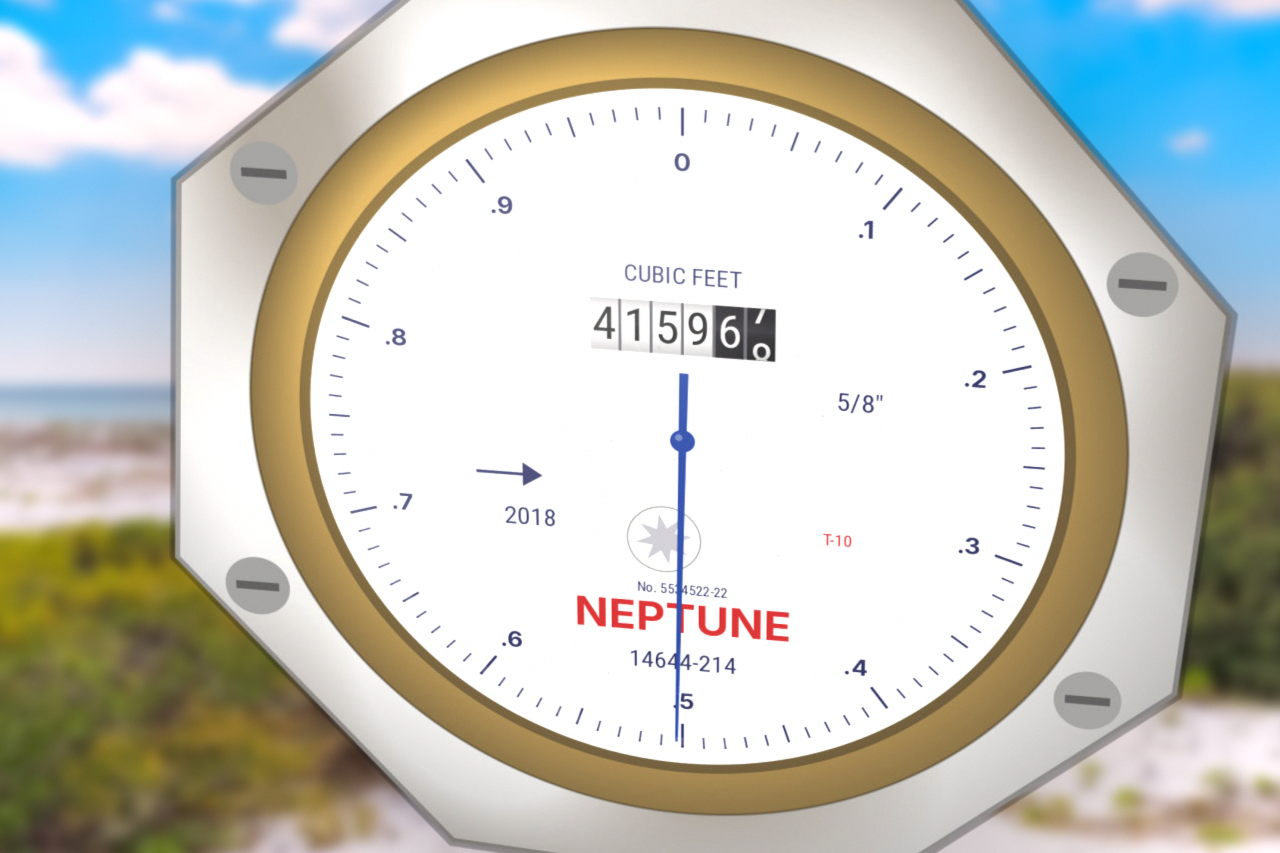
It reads **415967.50** ft³
